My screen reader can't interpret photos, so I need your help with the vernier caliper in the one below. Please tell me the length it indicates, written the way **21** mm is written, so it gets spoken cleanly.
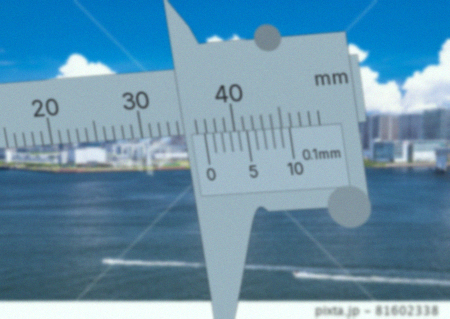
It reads **36.8** mm
